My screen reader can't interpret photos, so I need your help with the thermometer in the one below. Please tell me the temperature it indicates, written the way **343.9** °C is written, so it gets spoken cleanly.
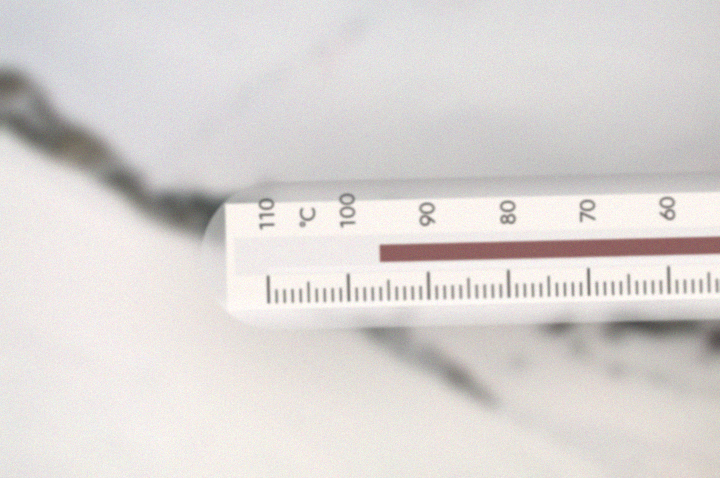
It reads **96** °C
